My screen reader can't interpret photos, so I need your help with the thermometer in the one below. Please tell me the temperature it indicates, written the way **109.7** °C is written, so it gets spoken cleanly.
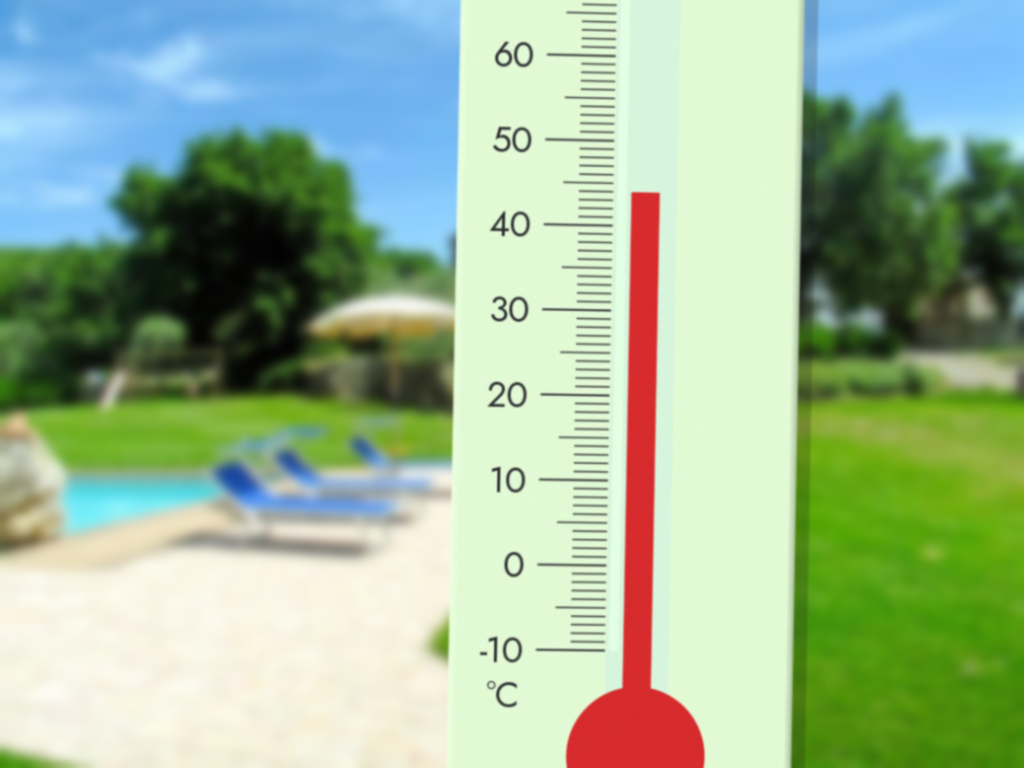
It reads **44** °C
